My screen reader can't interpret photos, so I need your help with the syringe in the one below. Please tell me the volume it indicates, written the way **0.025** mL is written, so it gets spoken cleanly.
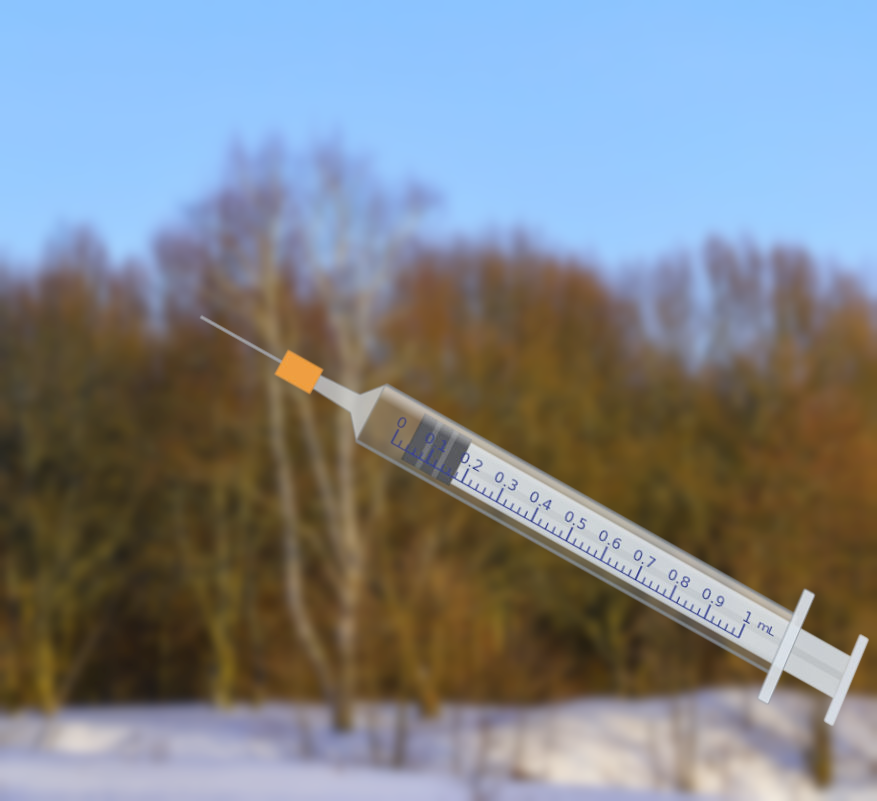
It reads **0.04** mL
